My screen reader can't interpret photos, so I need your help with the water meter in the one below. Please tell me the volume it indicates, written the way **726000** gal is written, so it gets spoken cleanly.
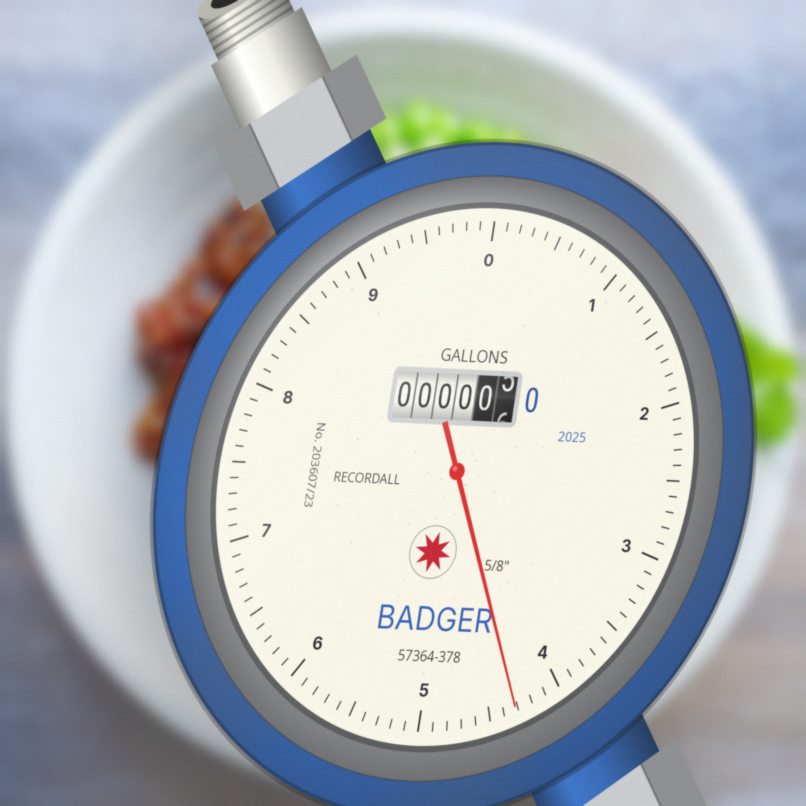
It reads **54.3** gal
